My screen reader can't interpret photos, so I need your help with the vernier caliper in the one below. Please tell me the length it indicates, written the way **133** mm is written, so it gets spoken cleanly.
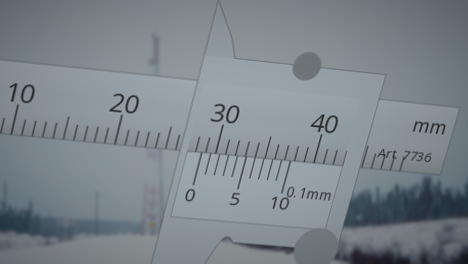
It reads **28.6** mm
